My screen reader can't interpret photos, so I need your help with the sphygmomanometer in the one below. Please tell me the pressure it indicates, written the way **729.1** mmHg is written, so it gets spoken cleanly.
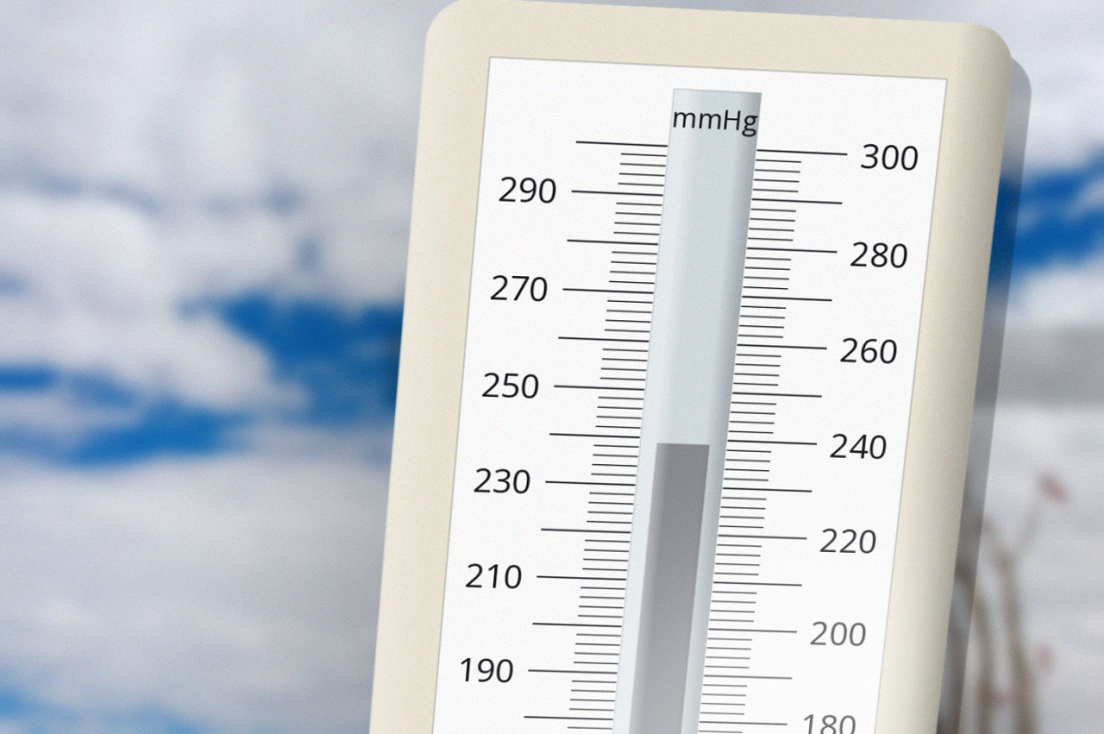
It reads **239** mmHg
